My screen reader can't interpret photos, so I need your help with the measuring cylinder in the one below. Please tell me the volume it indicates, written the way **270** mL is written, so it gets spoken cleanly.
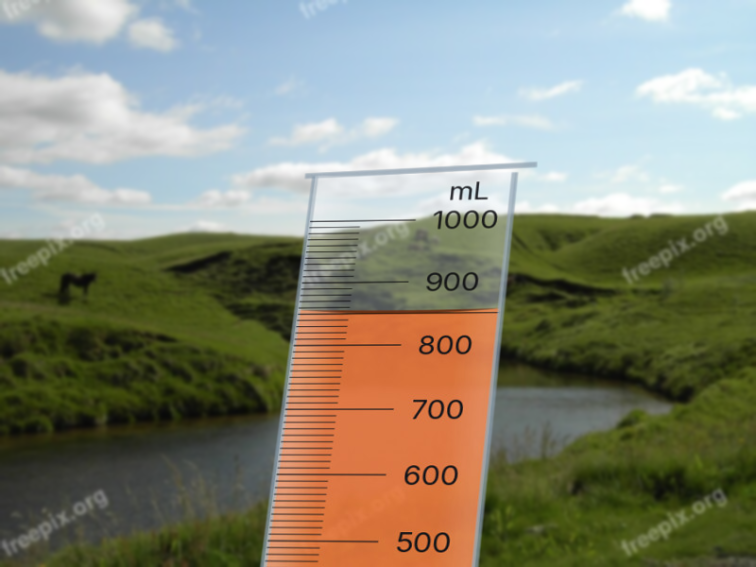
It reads **850** mL
